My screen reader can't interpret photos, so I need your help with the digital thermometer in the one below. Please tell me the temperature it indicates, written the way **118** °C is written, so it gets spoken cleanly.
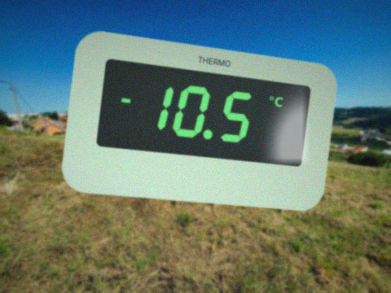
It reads **-10.5** °C
